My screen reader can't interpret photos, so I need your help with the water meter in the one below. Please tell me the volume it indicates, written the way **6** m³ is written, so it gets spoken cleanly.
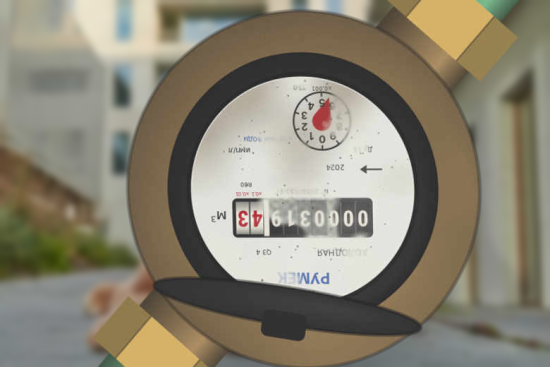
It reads **319.435** m³
